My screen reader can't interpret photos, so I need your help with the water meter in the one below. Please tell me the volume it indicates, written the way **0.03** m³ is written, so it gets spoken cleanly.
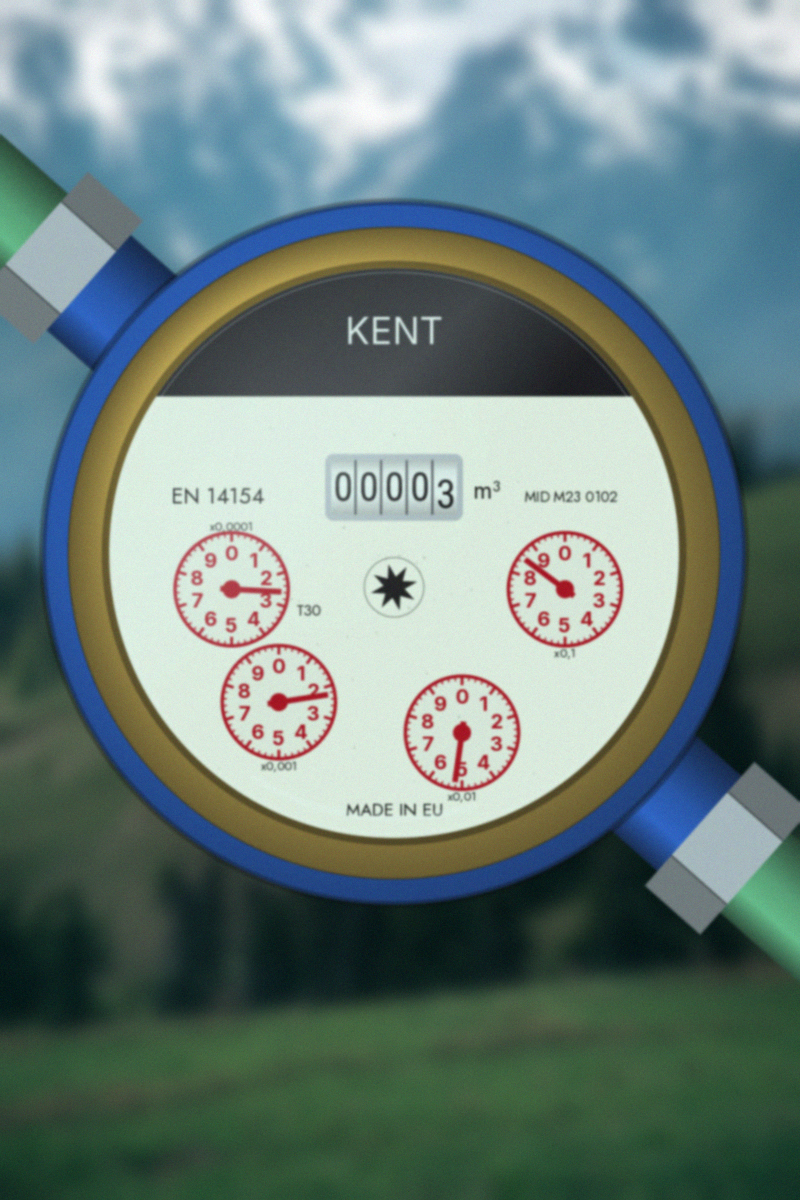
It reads **2.8522** m³
